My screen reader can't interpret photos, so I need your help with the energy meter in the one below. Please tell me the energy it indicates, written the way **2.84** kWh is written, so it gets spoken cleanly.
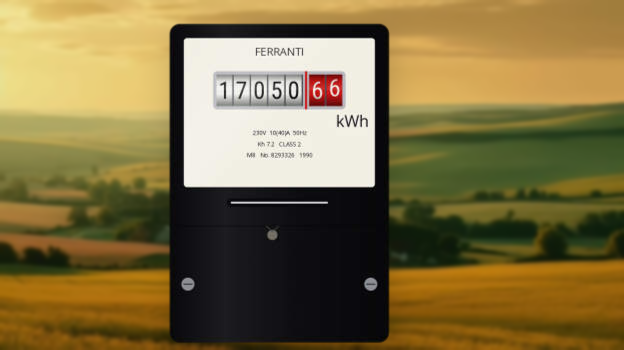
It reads **17050.66** kWh
